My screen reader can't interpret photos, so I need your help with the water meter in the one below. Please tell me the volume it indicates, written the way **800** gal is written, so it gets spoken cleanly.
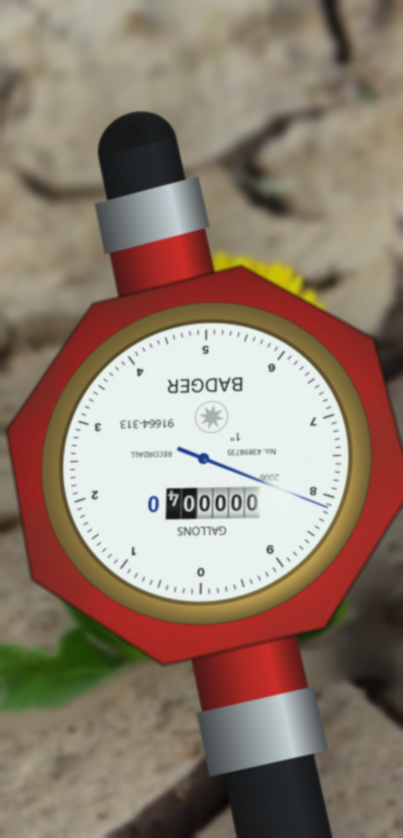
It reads **38.1** gal
